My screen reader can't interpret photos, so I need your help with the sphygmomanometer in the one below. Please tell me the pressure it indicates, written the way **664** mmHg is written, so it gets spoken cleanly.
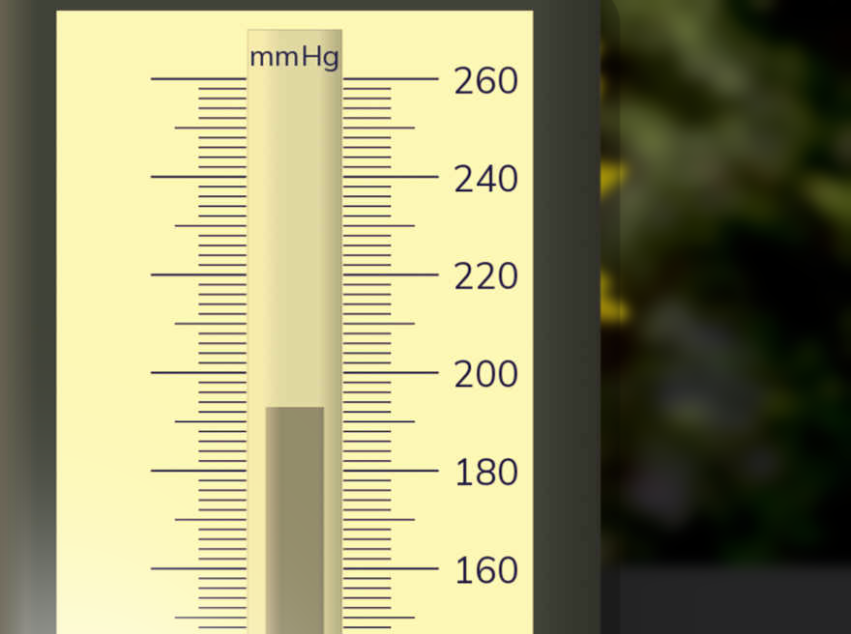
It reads **193** mmHg
